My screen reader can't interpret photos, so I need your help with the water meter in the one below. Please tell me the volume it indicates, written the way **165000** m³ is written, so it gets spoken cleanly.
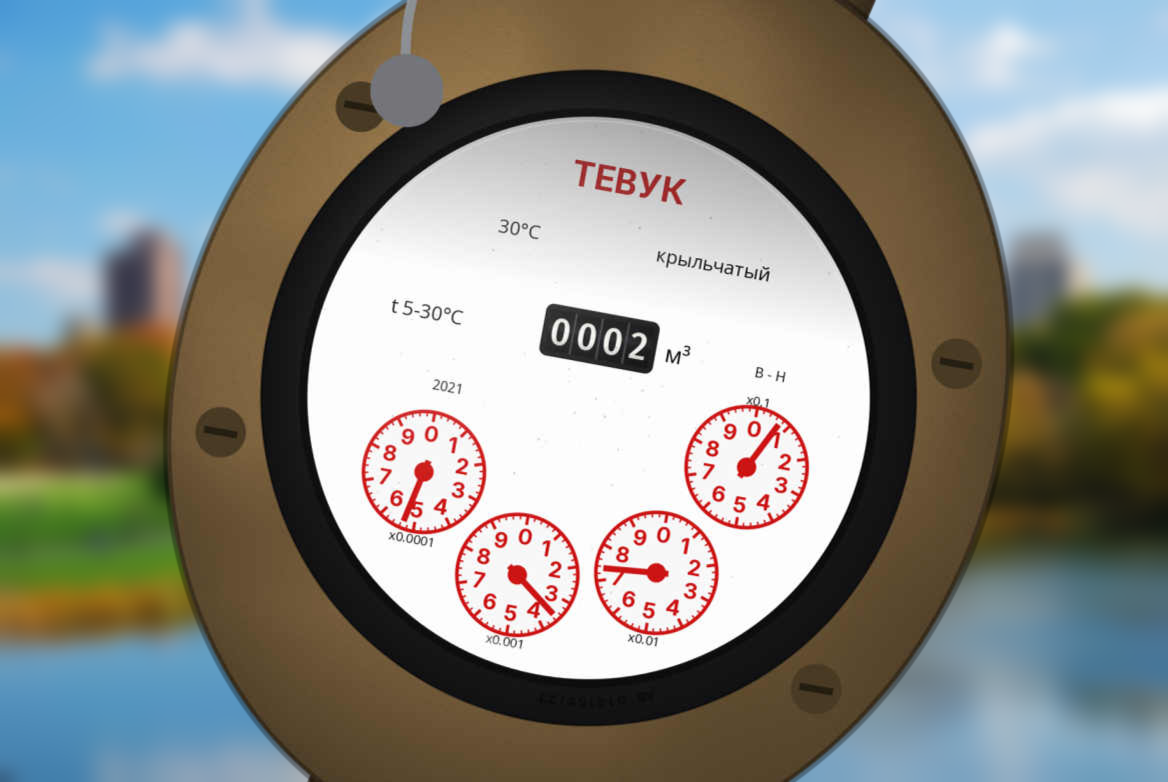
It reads **2.0735** m³
